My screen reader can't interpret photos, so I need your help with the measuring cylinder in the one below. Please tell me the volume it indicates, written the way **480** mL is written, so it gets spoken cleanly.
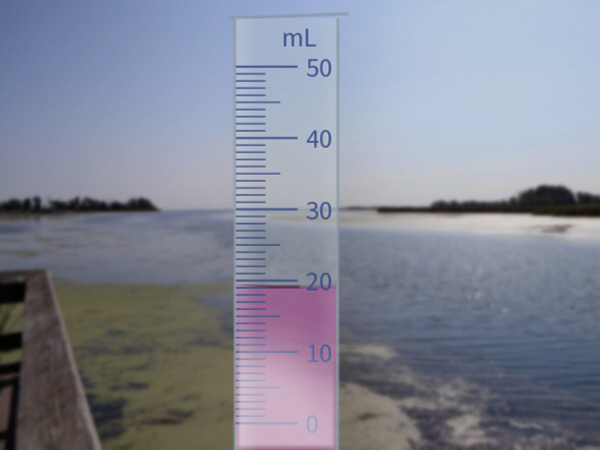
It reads **19** mL
